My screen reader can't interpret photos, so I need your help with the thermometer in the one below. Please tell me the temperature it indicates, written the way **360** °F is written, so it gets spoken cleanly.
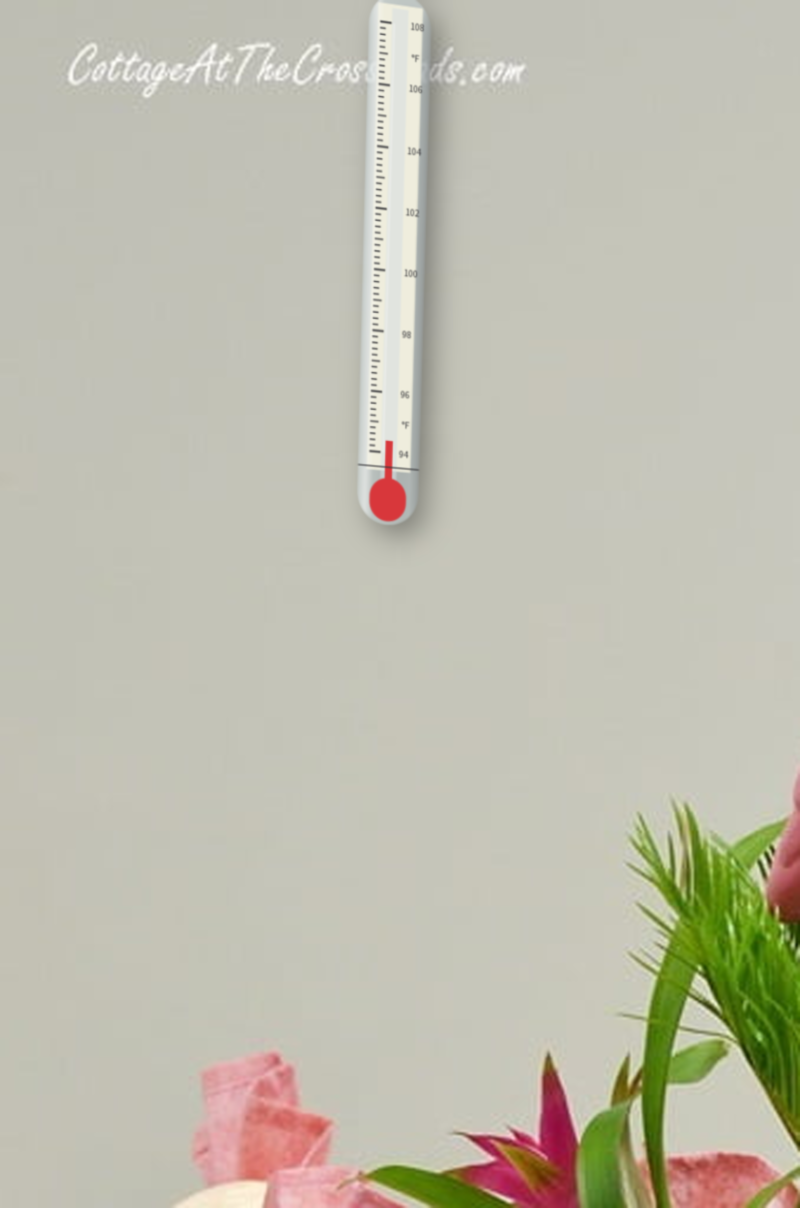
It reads **94.4** °F
